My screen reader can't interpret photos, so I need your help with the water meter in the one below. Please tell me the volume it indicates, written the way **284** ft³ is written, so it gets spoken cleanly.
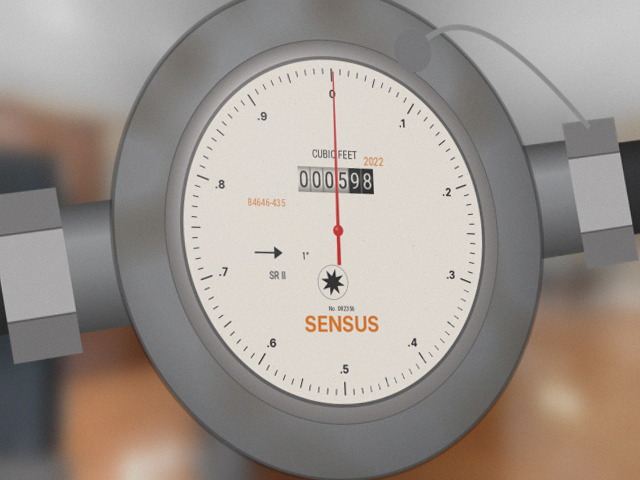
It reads **598.00** ft³
